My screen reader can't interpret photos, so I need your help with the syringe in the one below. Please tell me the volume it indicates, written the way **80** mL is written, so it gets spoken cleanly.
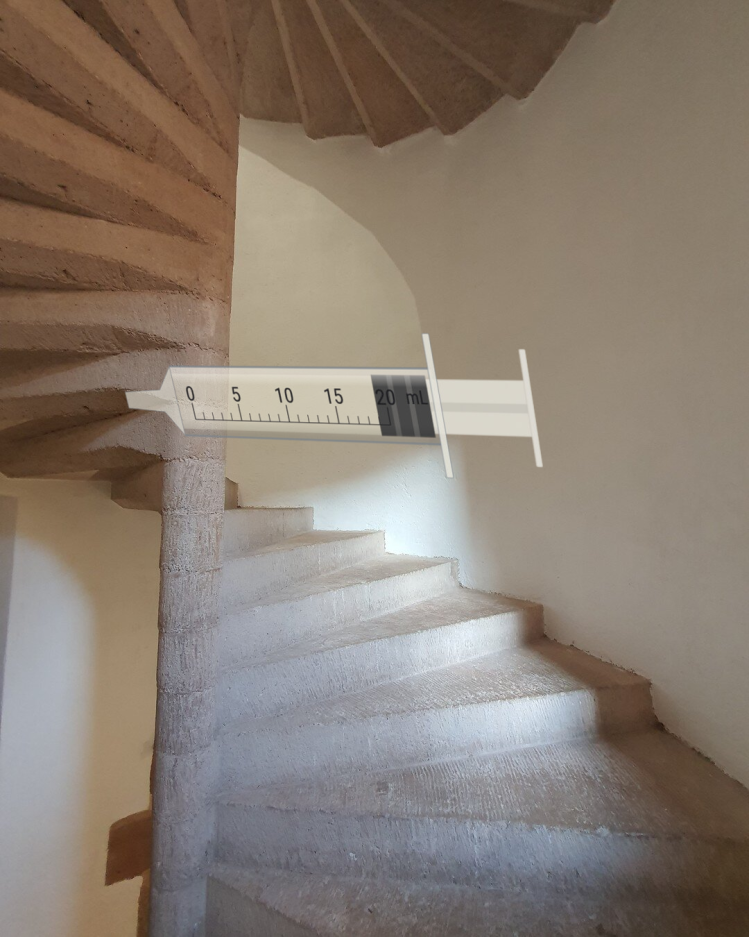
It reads **19** mL
